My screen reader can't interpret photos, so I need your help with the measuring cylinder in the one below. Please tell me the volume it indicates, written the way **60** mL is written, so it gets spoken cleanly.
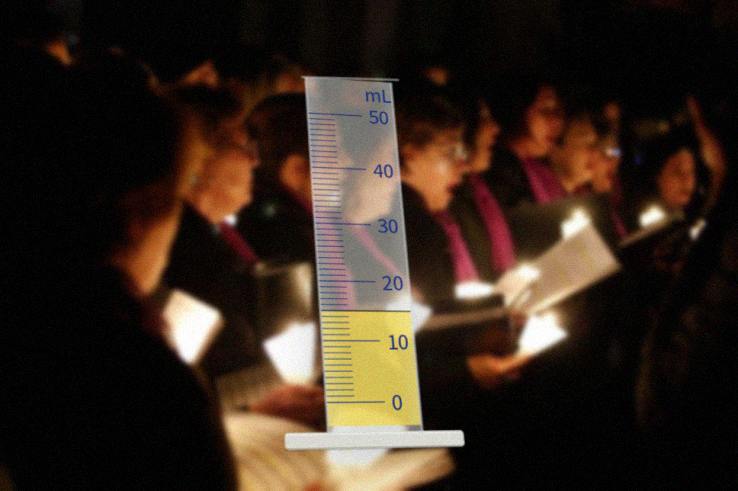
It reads **15** mL
